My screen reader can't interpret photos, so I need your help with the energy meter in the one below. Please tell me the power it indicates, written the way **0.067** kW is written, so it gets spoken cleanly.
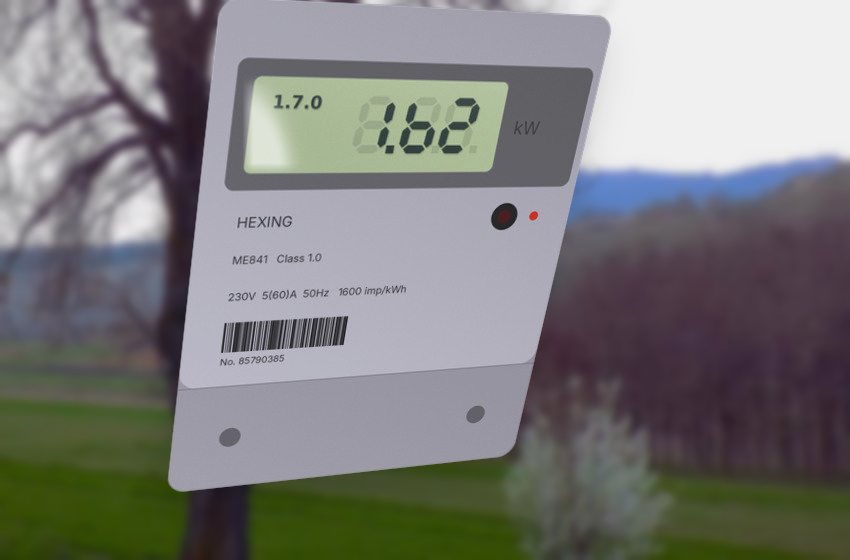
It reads **1.62** kW
